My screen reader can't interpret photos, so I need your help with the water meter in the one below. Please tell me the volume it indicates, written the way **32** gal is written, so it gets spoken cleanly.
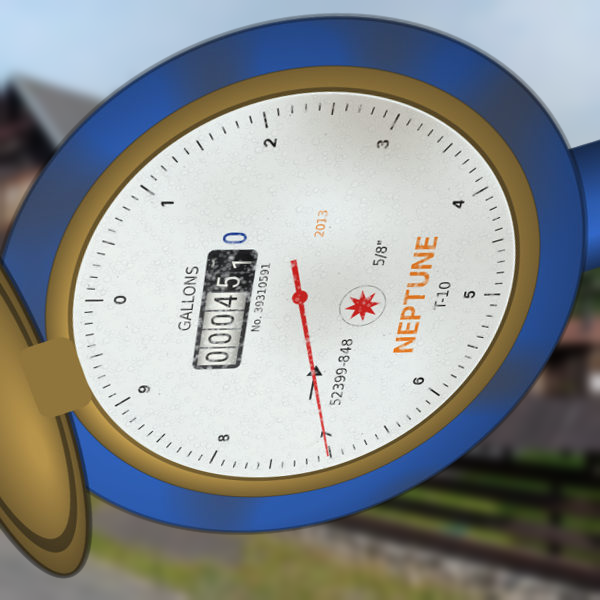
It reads **4507.0** gal
